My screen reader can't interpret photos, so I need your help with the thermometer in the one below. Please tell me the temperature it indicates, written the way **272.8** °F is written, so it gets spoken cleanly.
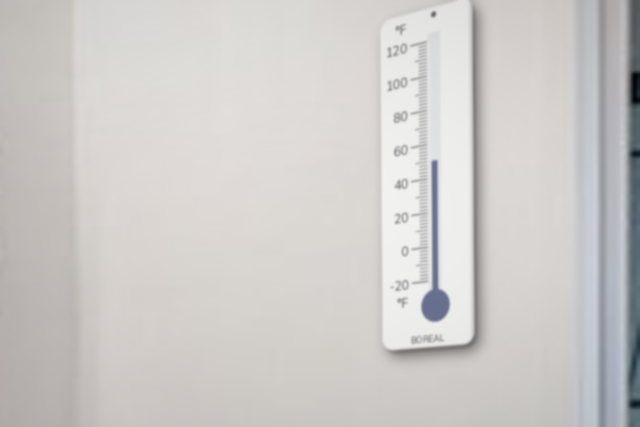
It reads **50** °F
